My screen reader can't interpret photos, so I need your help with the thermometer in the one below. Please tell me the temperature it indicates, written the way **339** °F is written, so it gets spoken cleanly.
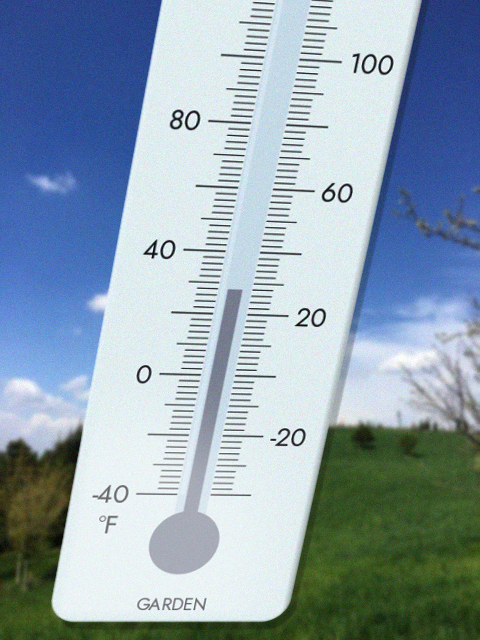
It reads **28** °F
